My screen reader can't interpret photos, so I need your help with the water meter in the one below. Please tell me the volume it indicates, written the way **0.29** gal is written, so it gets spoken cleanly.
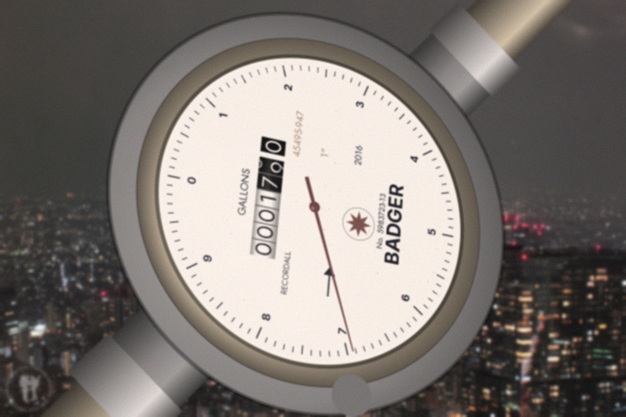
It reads **1786.9** gal
